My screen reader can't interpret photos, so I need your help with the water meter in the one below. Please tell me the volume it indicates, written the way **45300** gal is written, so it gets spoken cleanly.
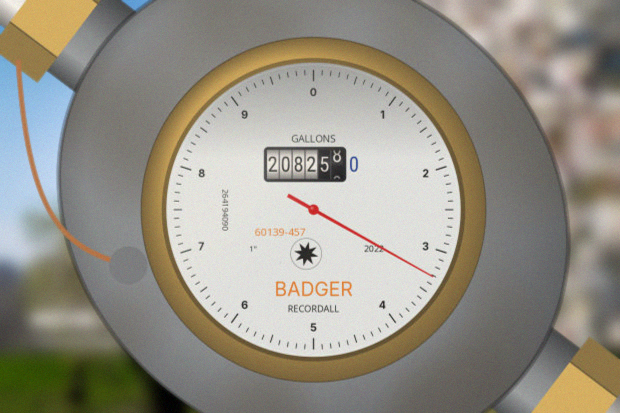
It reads **2082583.3** gal
